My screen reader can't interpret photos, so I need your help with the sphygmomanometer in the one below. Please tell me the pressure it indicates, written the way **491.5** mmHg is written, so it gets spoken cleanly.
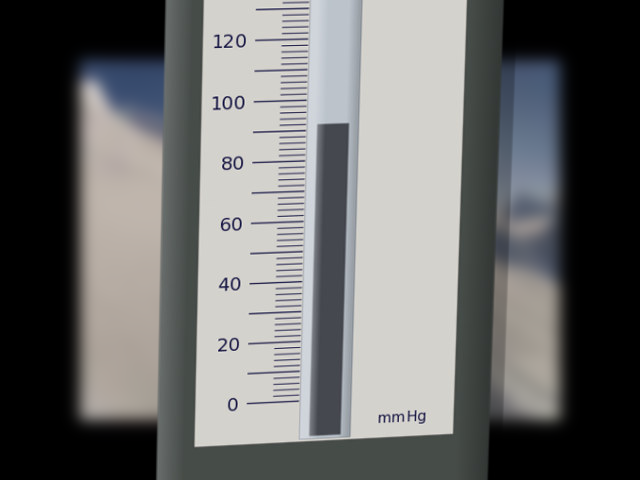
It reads **92** mmHg
